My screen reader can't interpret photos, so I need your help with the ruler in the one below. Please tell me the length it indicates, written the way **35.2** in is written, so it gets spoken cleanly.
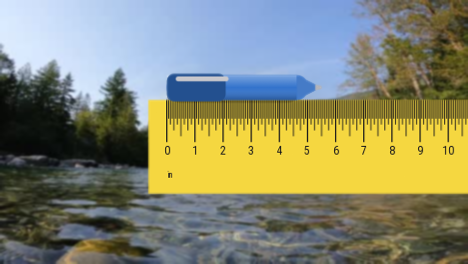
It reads **5.5** in
